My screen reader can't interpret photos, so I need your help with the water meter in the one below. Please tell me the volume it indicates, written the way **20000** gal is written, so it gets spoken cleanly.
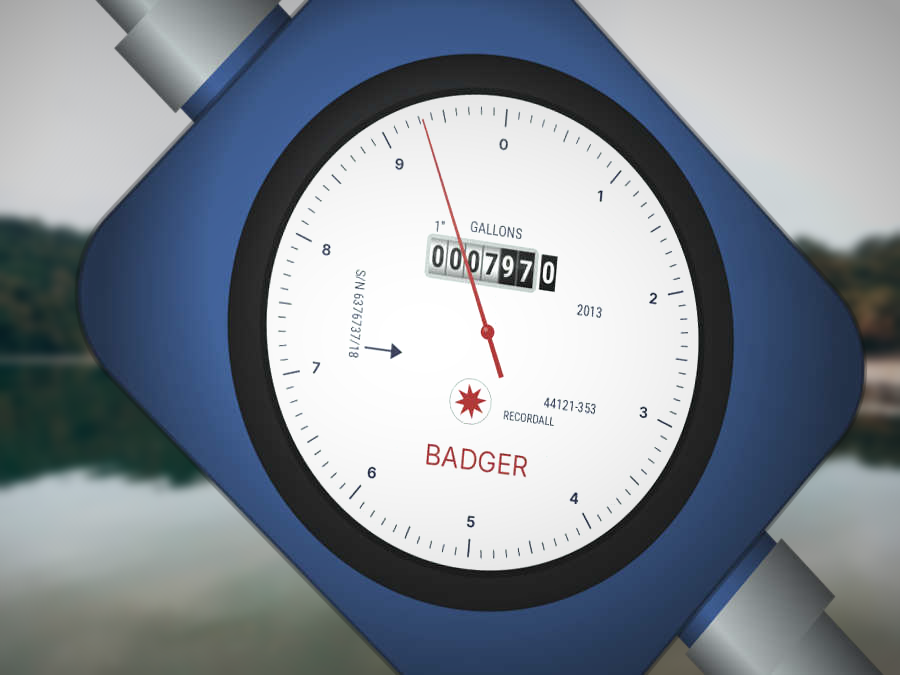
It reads **7969.3** gal
